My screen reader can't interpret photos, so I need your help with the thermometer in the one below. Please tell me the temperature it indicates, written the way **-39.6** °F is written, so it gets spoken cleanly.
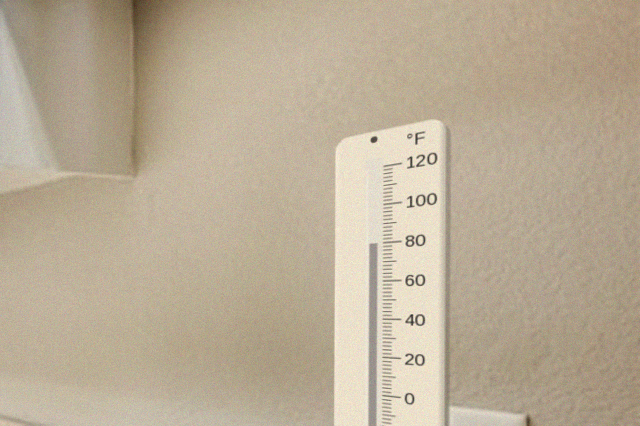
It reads **80** °F
